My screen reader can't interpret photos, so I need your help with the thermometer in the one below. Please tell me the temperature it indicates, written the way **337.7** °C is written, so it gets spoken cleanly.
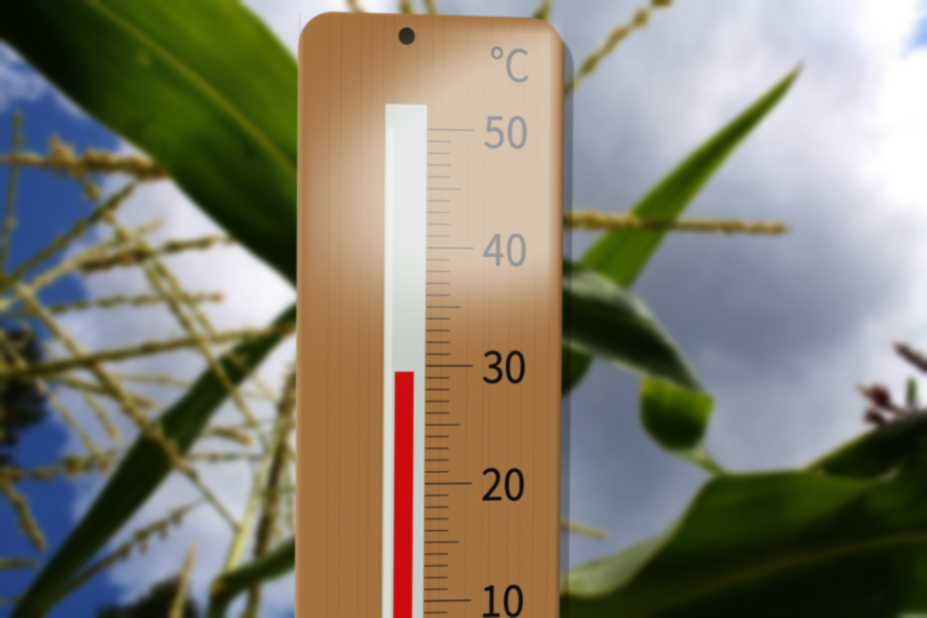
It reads **29.5** °C
